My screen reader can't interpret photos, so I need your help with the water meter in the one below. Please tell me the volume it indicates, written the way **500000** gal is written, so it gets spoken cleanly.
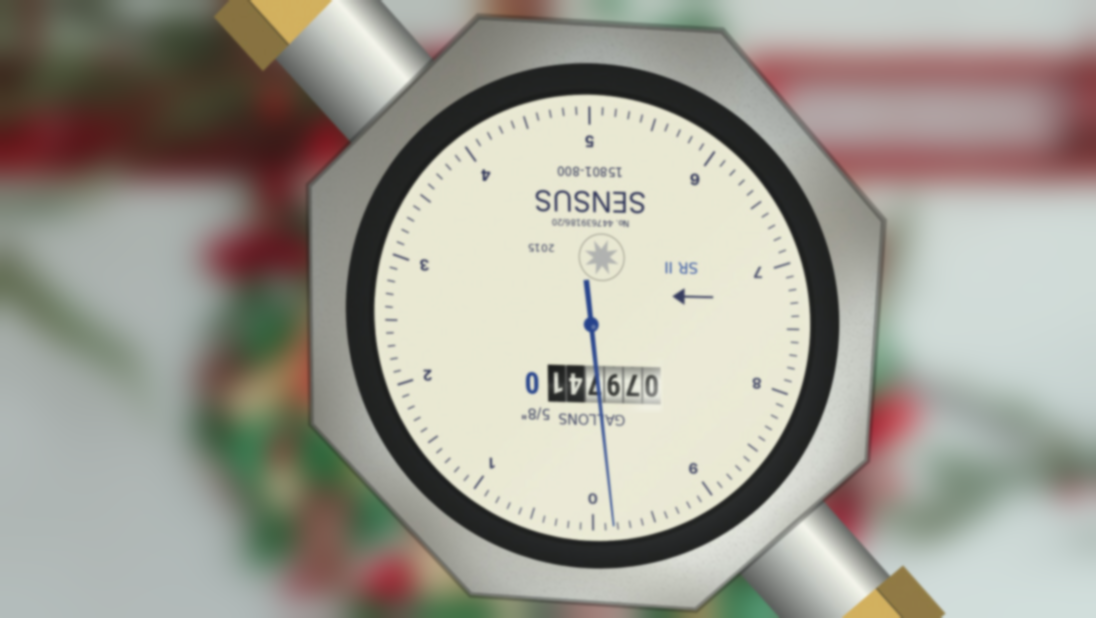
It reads **797409.8** gal
